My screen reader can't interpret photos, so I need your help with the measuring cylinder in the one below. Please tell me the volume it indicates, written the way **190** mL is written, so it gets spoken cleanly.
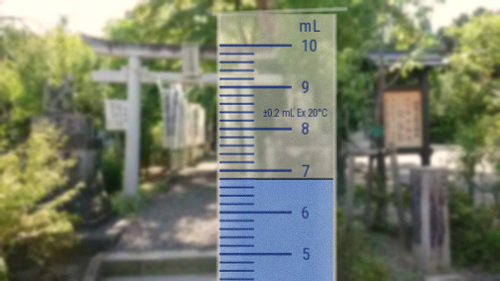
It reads **6.8** mL
